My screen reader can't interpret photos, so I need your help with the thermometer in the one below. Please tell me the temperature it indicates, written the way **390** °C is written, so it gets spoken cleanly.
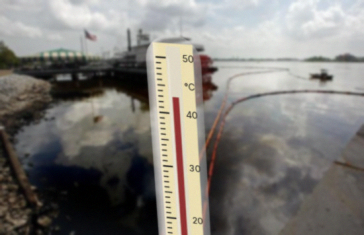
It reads **43** °C
